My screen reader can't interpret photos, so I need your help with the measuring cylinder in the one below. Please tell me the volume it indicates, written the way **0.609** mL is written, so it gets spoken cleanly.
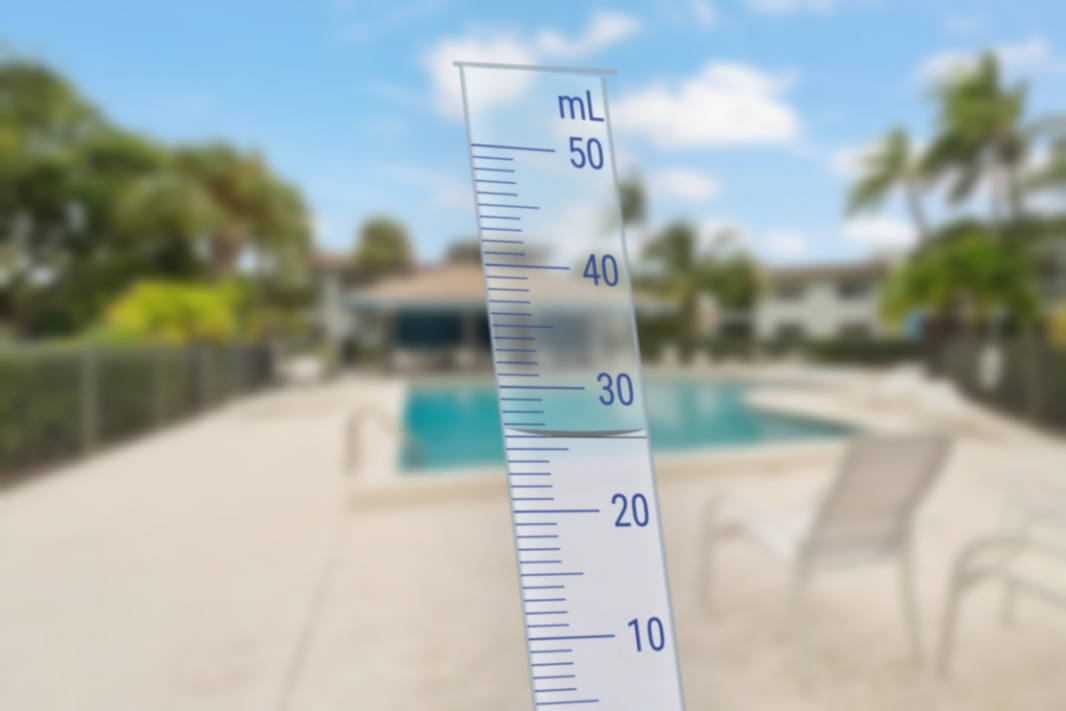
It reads **26** mL
